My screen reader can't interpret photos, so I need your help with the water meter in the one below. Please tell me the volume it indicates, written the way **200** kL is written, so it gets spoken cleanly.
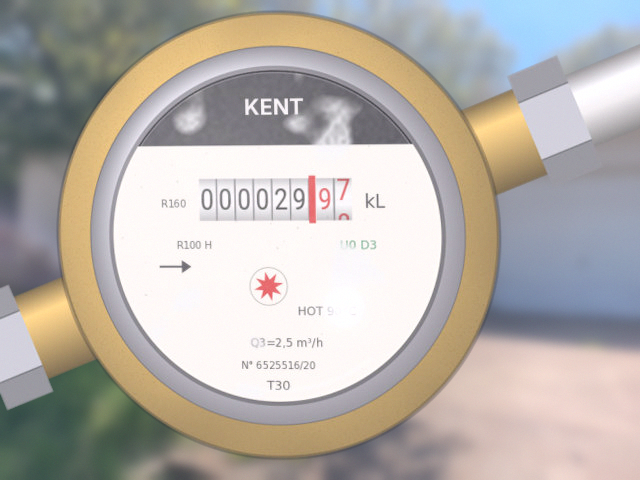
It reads **29.97** kL
